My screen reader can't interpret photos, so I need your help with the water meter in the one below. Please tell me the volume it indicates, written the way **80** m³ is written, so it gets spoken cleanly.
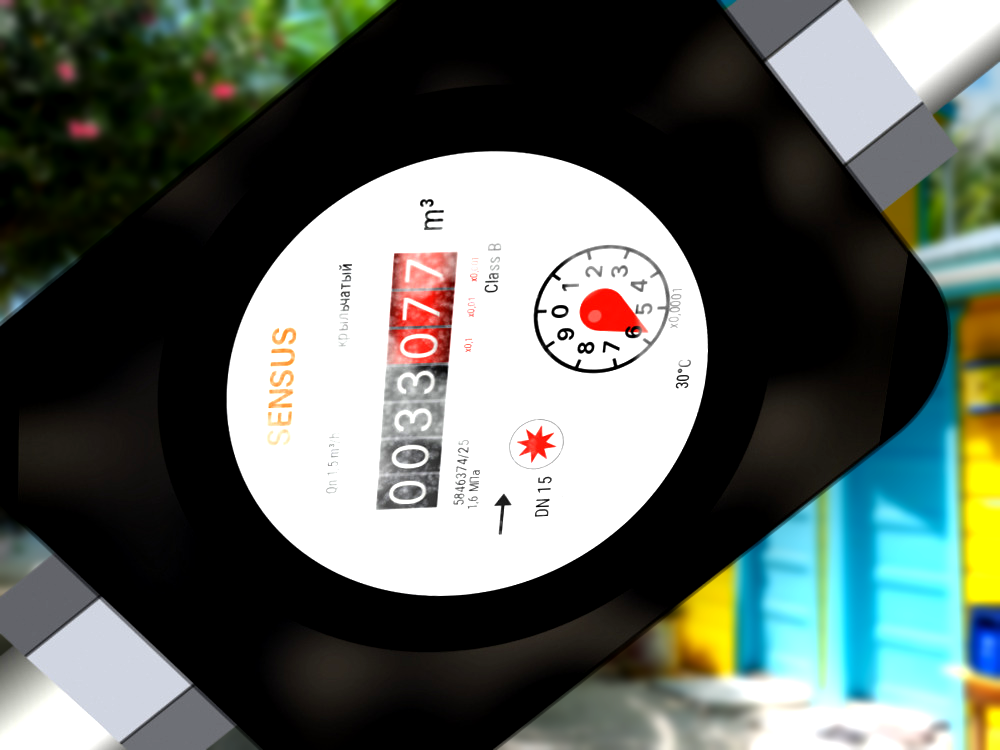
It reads **33.0775** m³
